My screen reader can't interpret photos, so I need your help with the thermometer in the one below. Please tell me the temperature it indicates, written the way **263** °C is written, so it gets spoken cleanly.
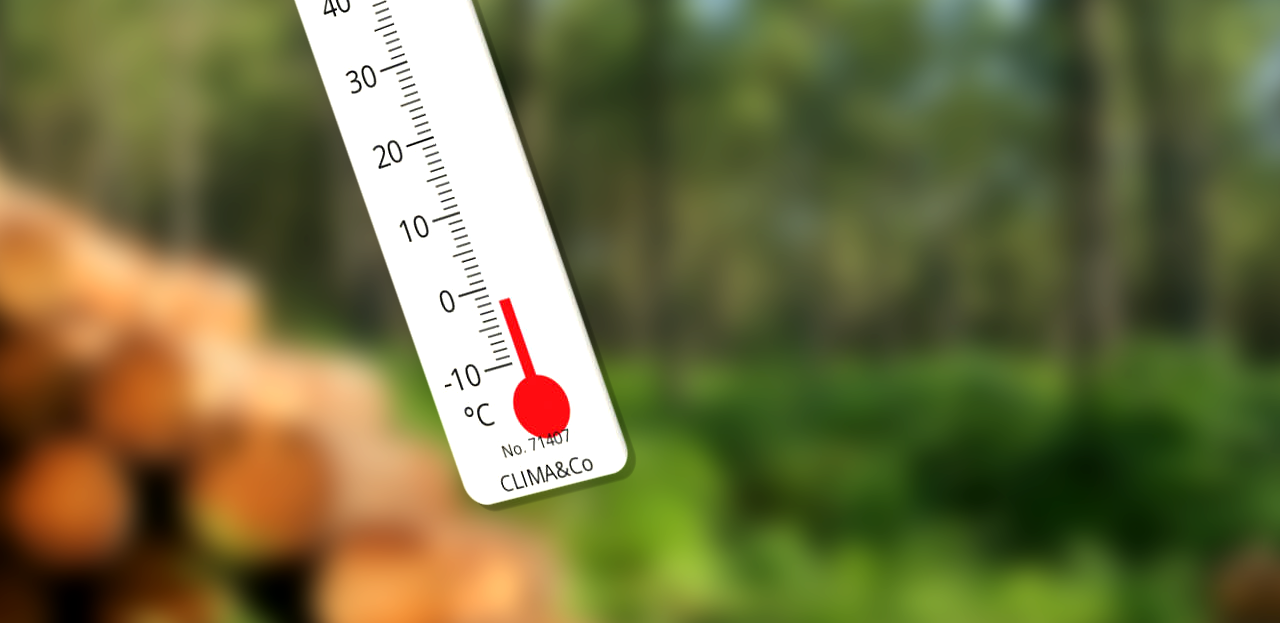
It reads **-2** °C
